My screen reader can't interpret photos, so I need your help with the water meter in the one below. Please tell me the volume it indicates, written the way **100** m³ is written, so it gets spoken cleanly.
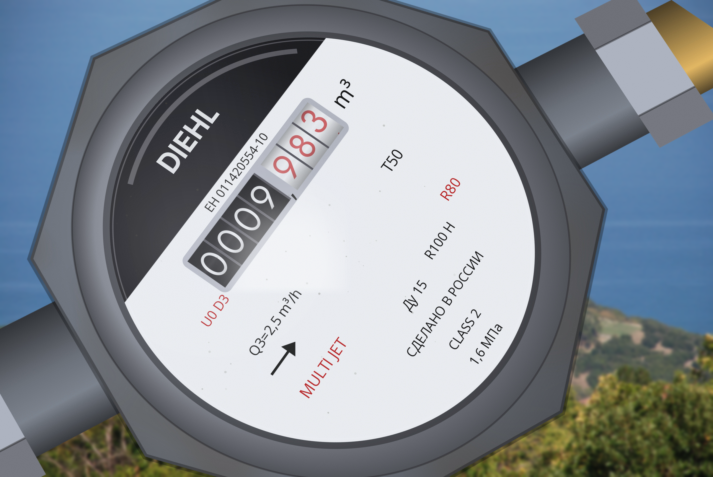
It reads **9.983** m³
